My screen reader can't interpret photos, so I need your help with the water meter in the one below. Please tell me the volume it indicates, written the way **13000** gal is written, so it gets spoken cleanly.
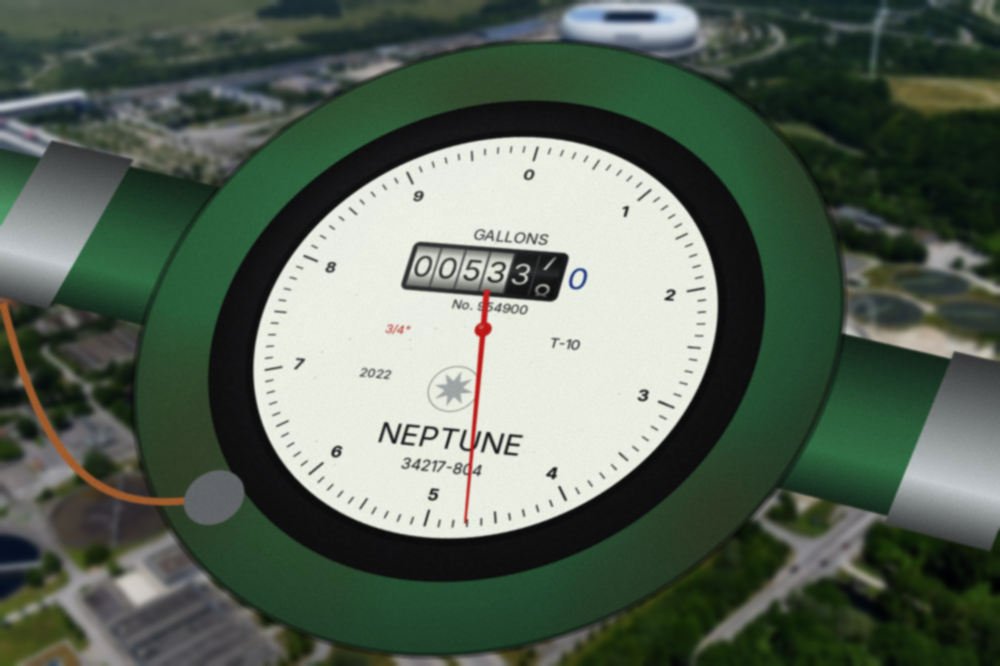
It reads **53374.7** gal
